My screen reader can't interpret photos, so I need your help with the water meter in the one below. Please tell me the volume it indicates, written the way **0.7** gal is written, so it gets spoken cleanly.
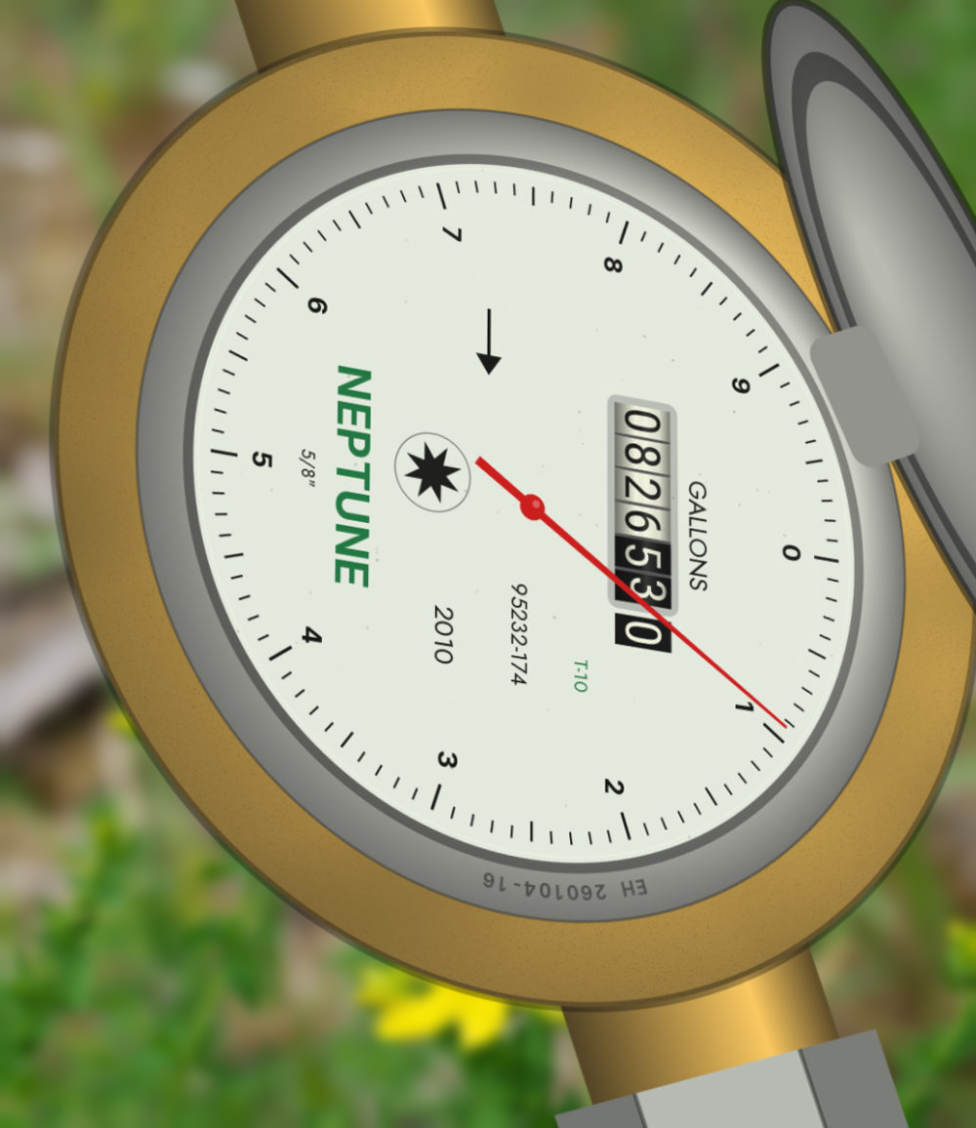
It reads **826530.9** gal
